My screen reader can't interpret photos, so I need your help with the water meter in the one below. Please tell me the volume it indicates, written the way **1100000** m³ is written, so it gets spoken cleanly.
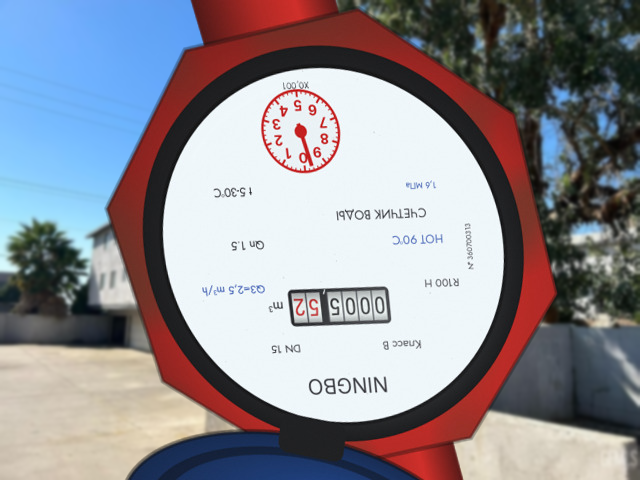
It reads **5.519** m³
